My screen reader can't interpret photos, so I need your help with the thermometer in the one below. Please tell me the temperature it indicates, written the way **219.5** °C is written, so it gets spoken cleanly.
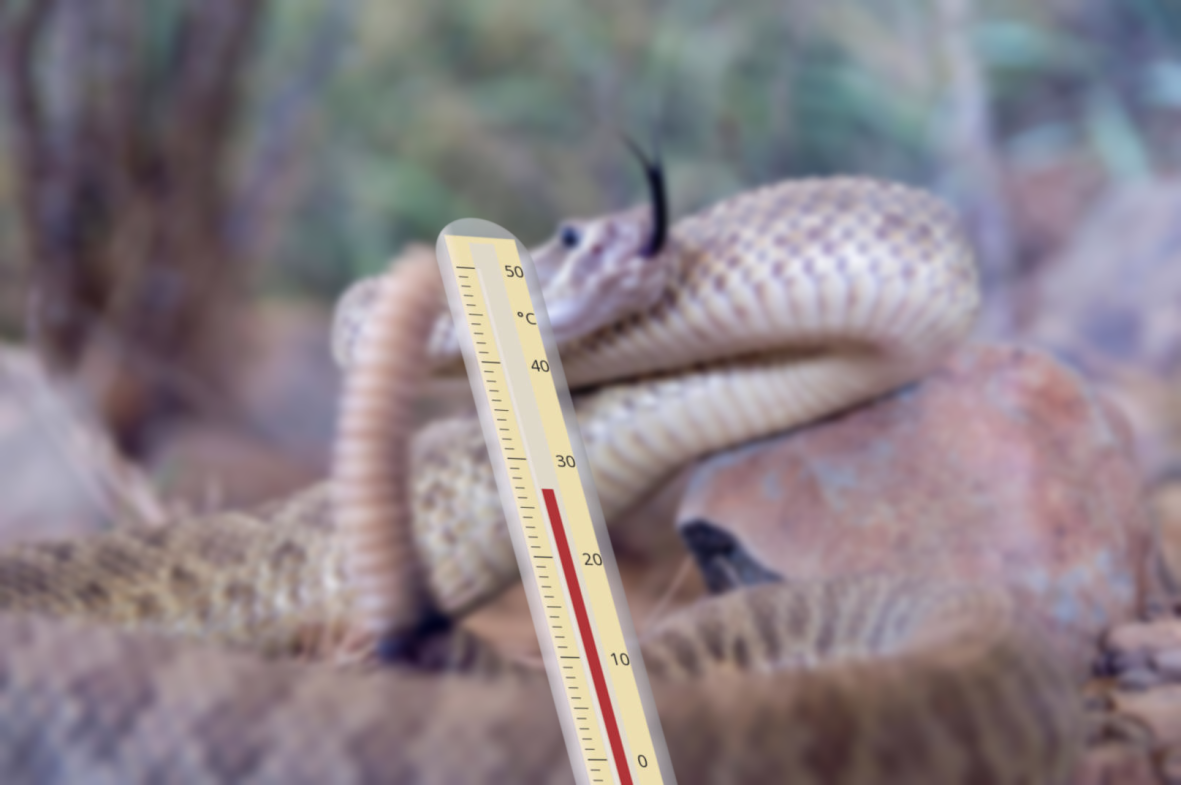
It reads **27** °C
